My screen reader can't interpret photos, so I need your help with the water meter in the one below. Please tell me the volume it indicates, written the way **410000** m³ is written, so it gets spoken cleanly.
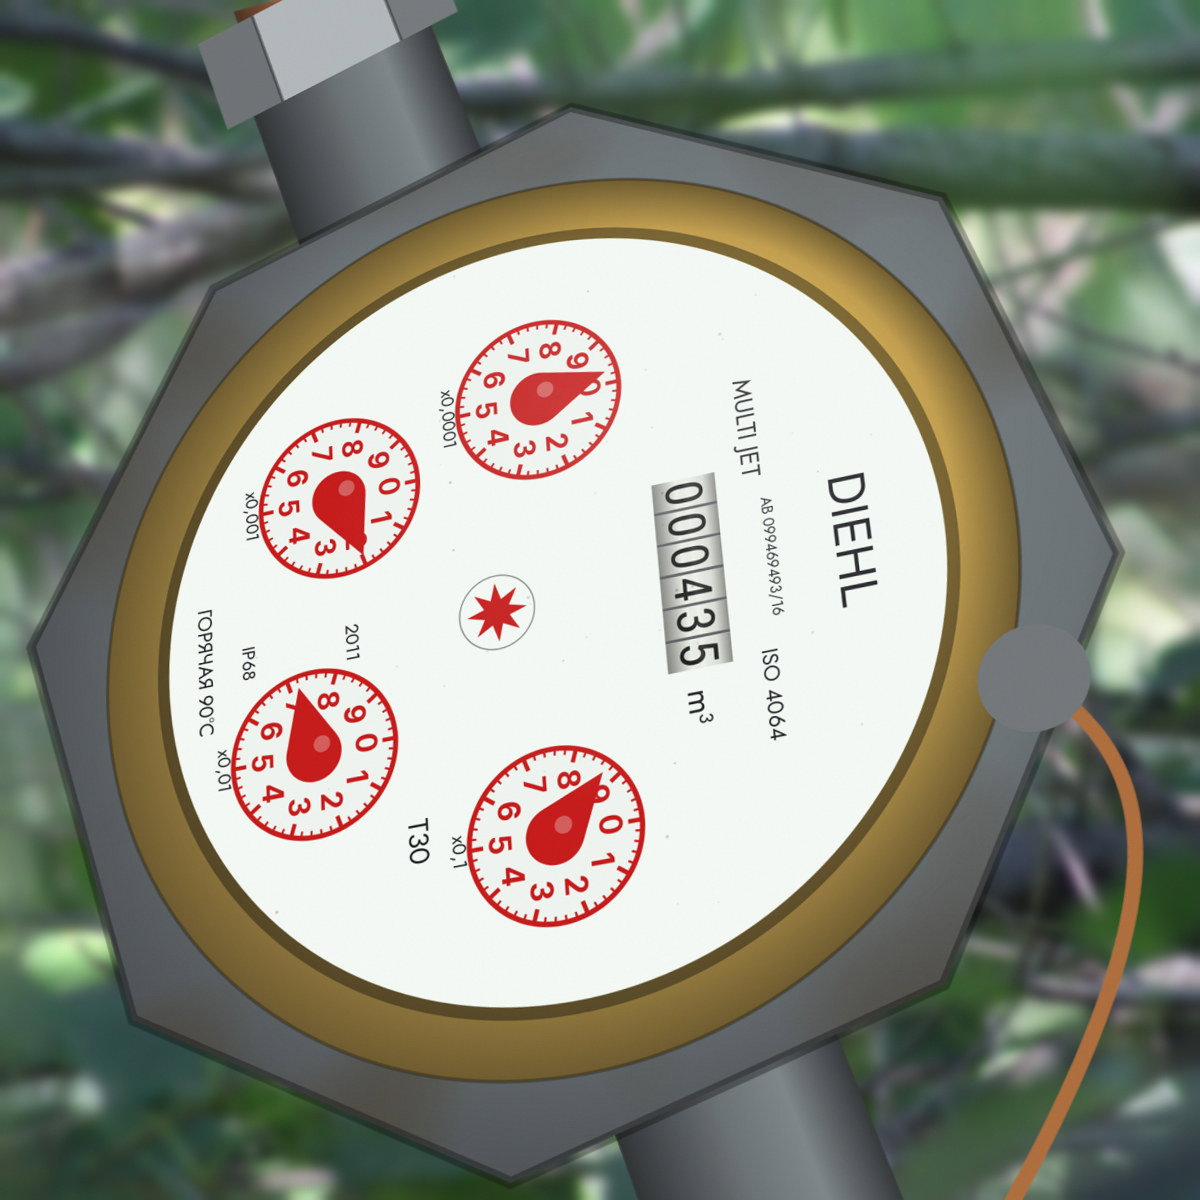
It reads **435.8719** m³
